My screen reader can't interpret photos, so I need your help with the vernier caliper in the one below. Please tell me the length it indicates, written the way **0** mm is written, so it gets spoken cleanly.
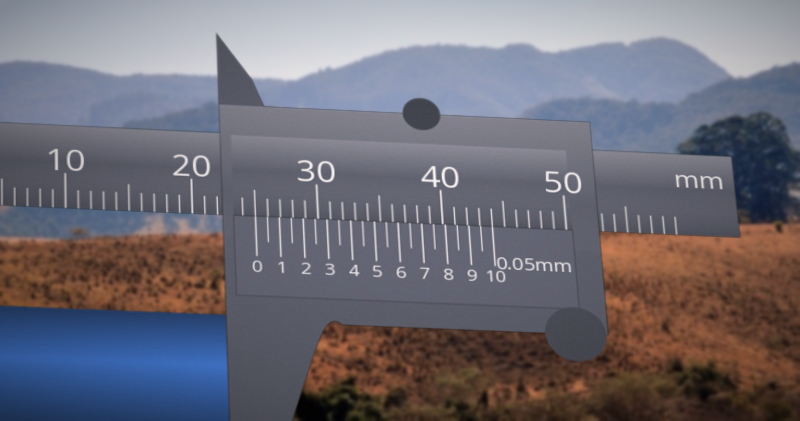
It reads **25.0** mm
